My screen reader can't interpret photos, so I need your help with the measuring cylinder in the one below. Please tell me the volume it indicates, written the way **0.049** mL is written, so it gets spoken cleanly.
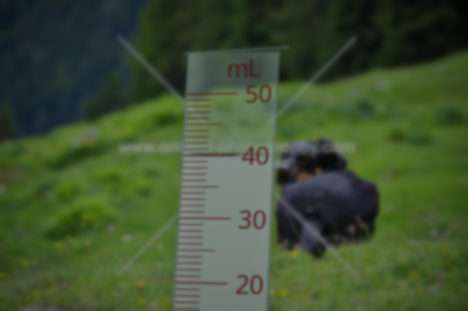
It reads **40** mL
